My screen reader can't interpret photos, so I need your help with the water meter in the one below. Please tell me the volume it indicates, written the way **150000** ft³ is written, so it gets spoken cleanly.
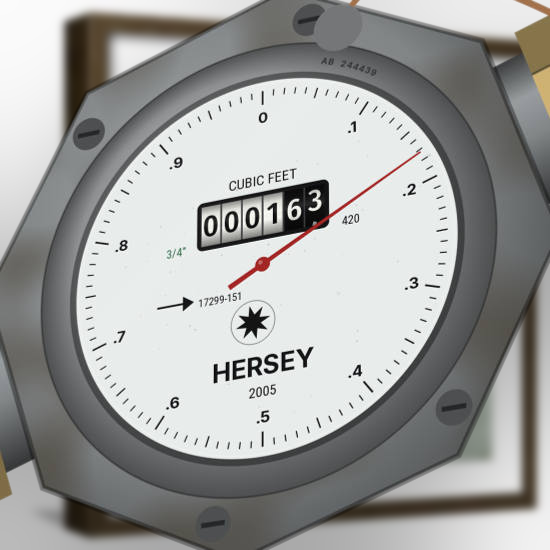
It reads **163.17** ft³
